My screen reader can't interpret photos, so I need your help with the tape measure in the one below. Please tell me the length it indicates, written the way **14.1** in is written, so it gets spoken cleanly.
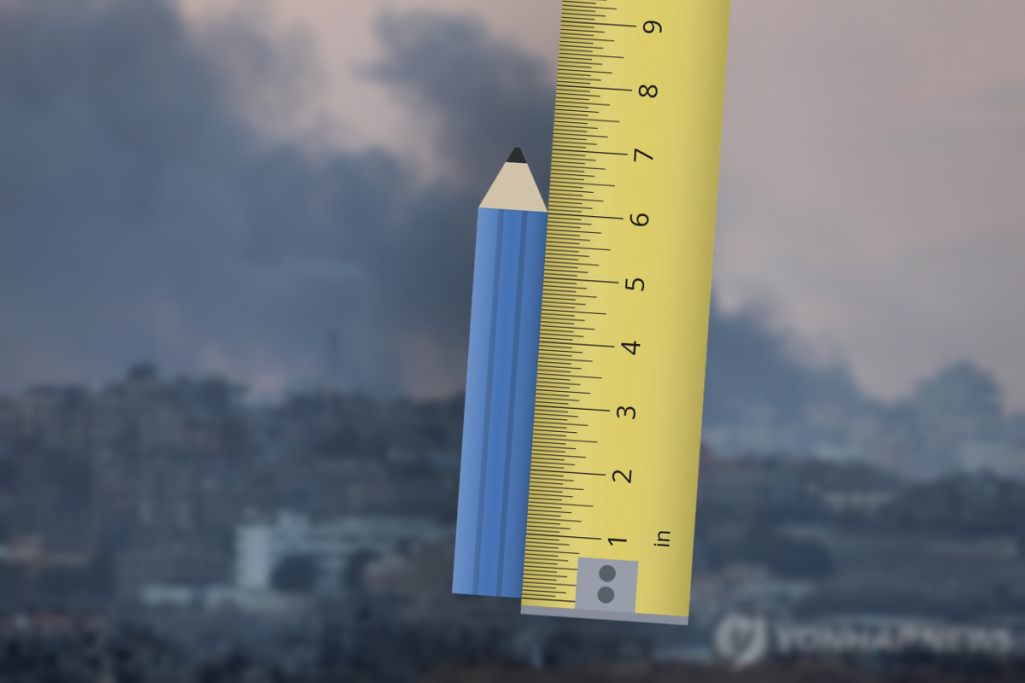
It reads **7** in
